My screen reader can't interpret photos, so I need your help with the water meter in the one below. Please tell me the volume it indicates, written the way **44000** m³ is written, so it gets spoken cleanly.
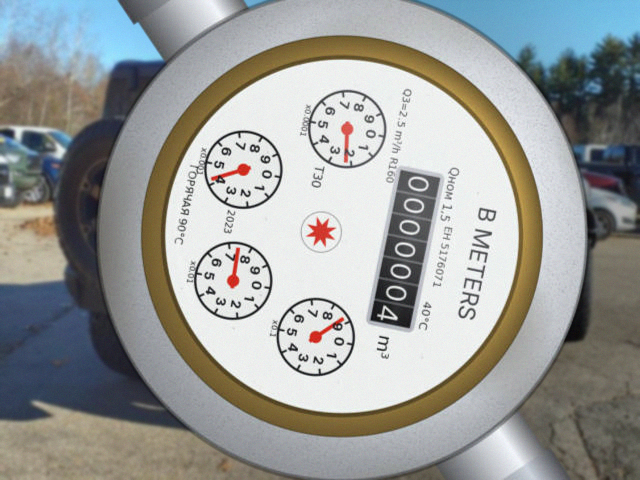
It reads **3.8742** m³
